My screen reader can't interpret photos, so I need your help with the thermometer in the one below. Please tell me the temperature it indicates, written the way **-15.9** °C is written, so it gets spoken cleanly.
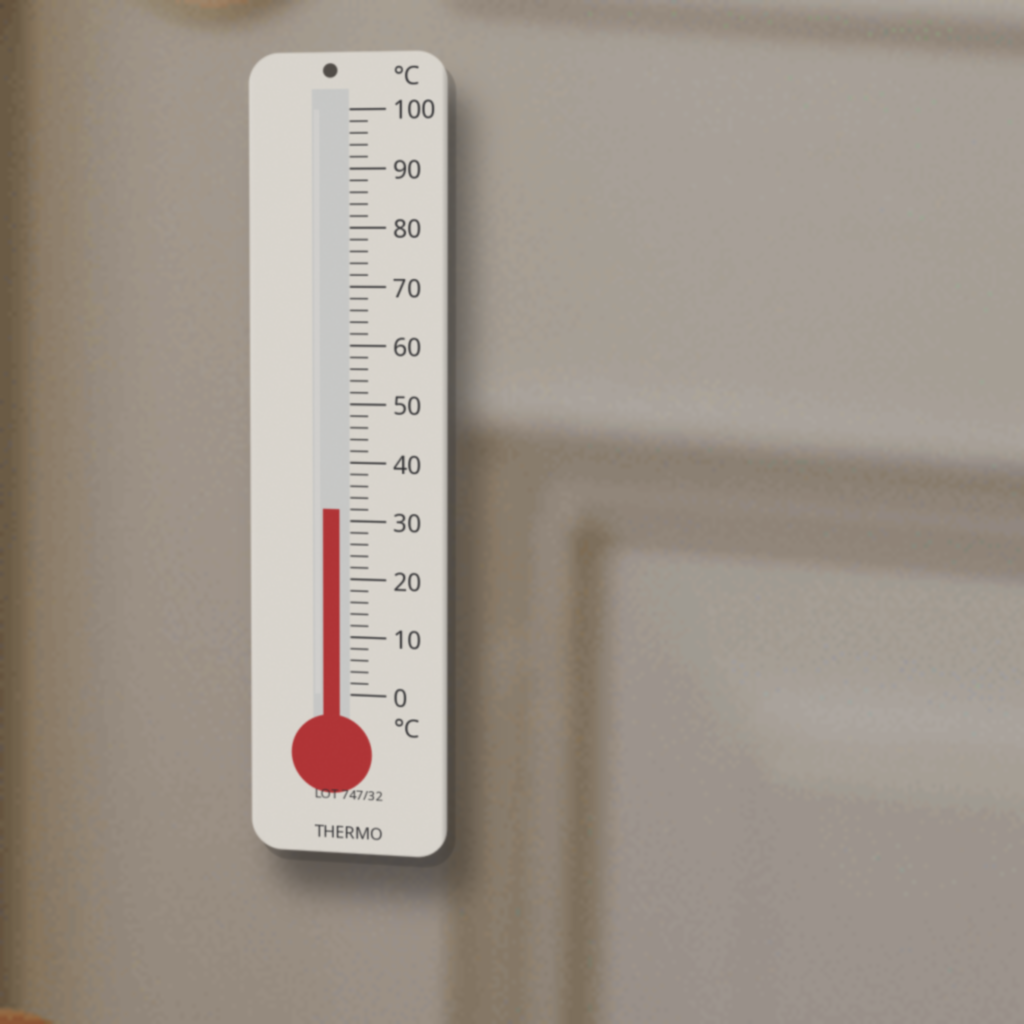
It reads **32** °C
